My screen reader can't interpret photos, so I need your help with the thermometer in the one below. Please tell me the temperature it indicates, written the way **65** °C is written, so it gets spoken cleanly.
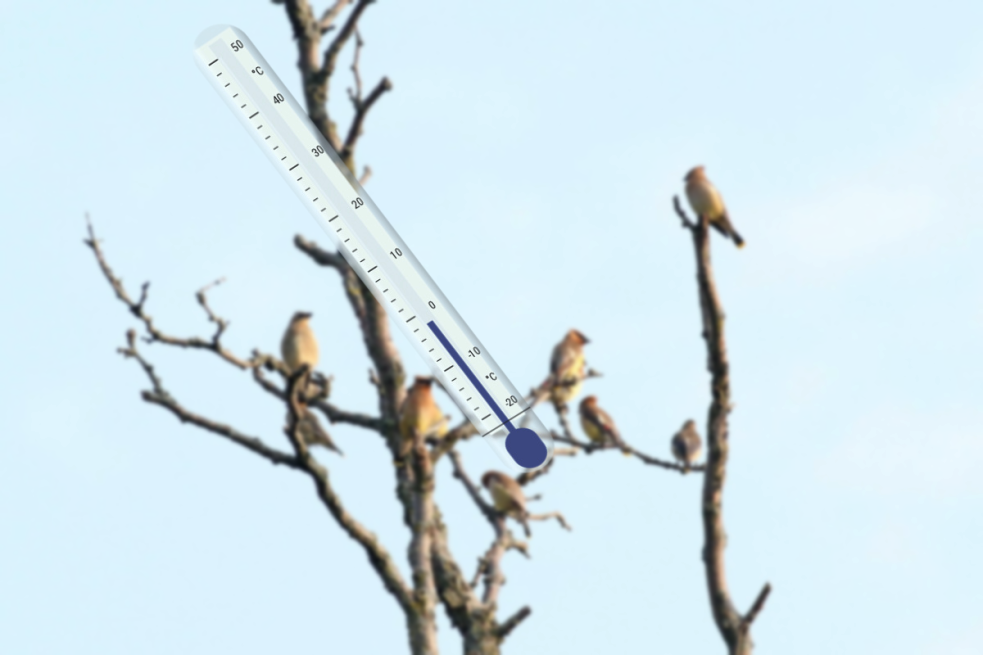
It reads **-2** °C
